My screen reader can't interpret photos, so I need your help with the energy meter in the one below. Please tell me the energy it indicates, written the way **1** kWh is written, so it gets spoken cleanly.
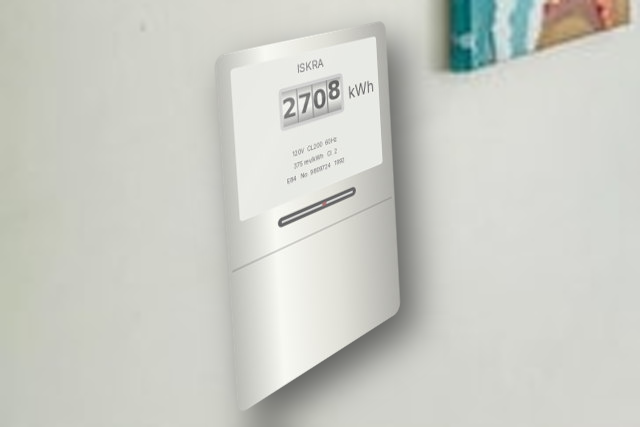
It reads **2708** kWh
